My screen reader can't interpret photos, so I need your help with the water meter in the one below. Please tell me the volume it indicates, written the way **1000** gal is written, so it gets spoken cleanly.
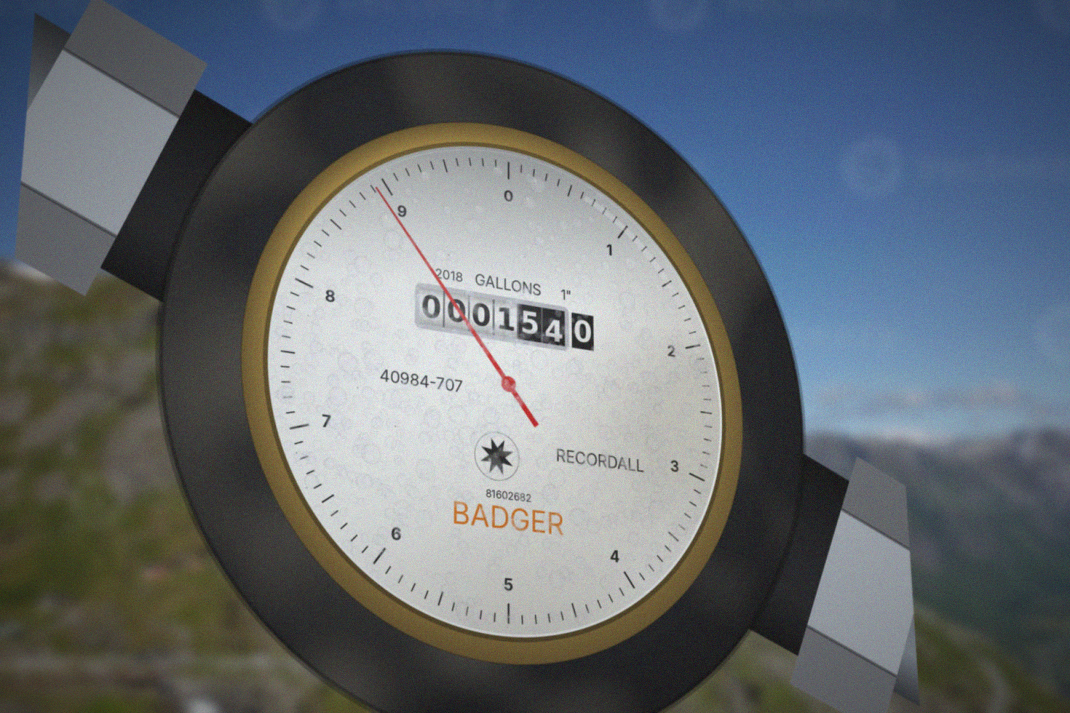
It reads **1538.9** gal
